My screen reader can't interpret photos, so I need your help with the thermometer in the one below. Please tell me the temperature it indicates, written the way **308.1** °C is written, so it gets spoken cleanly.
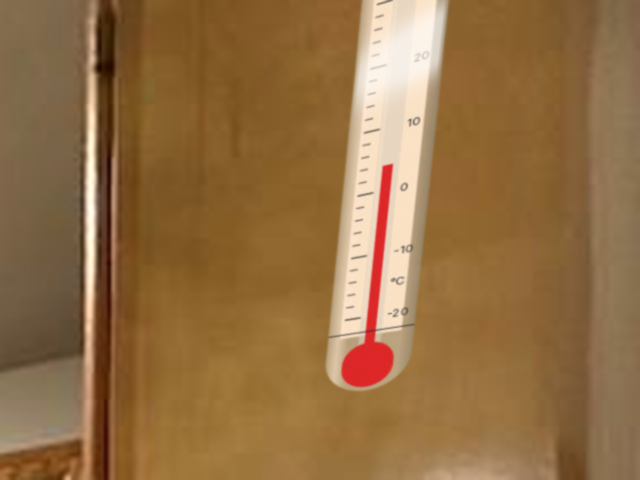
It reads **4** °C
